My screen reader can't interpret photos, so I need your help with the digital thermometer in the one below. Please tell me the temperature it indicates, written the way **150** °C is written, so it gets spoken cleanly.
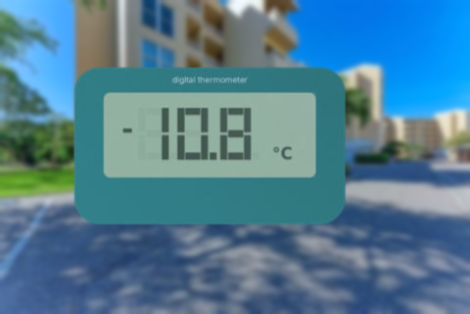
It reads **-10.8** °C
